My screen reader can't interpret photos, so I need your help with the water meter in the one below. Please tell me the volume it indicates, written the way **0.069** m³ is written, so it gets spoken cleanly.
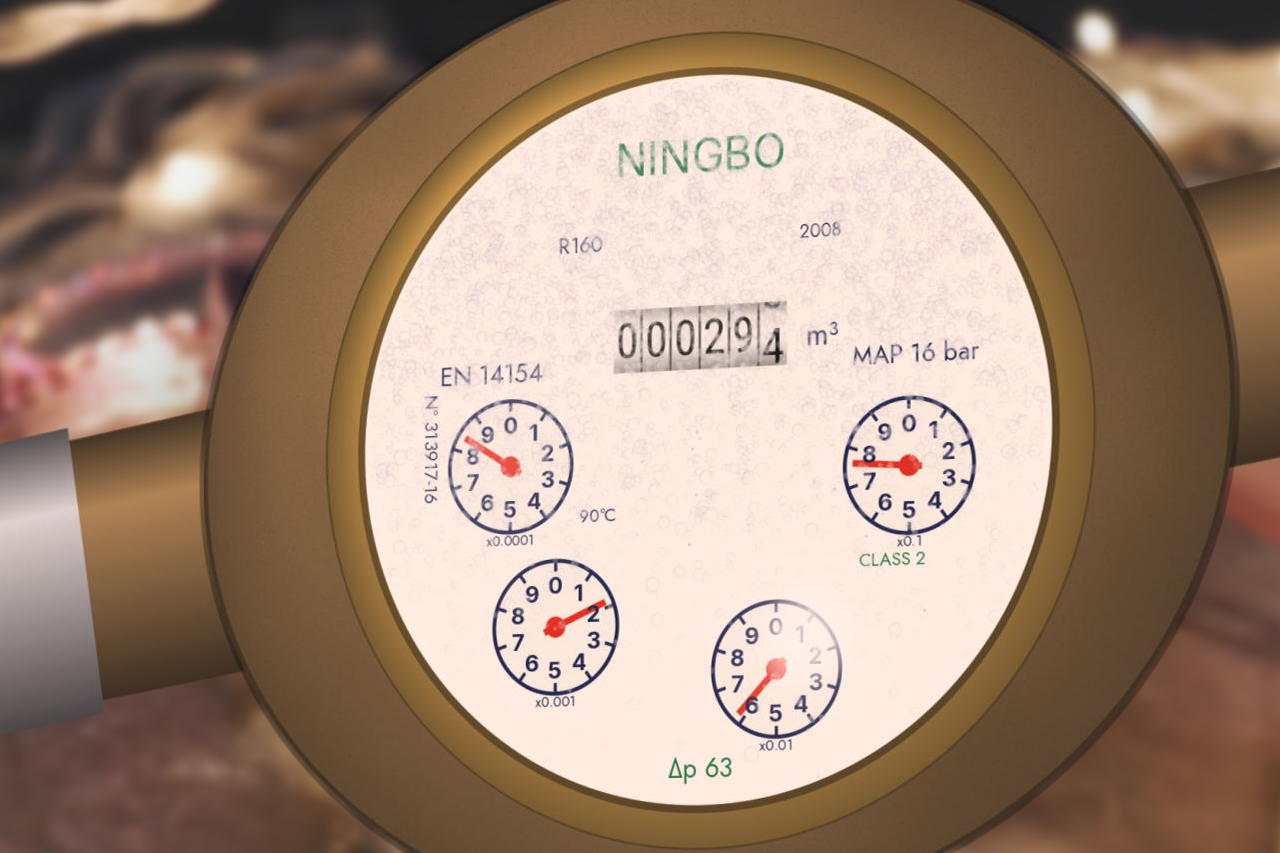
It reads **293.7618** m³
